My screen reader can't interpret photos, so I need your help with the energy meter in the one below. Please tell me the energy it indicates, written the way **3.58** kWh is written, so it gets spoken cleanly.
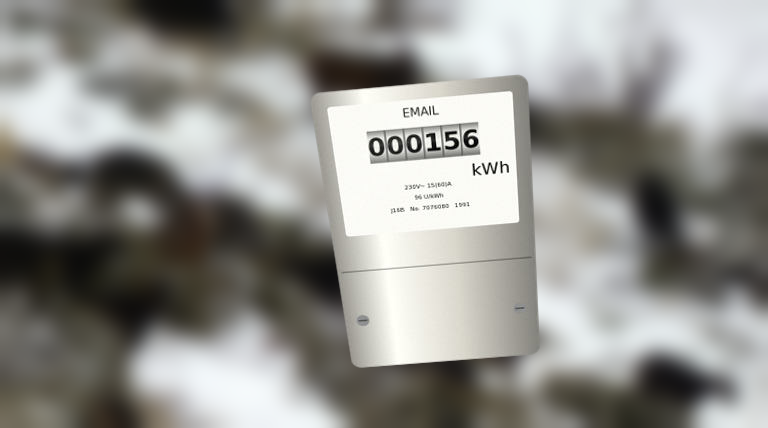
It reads **156** kWh
